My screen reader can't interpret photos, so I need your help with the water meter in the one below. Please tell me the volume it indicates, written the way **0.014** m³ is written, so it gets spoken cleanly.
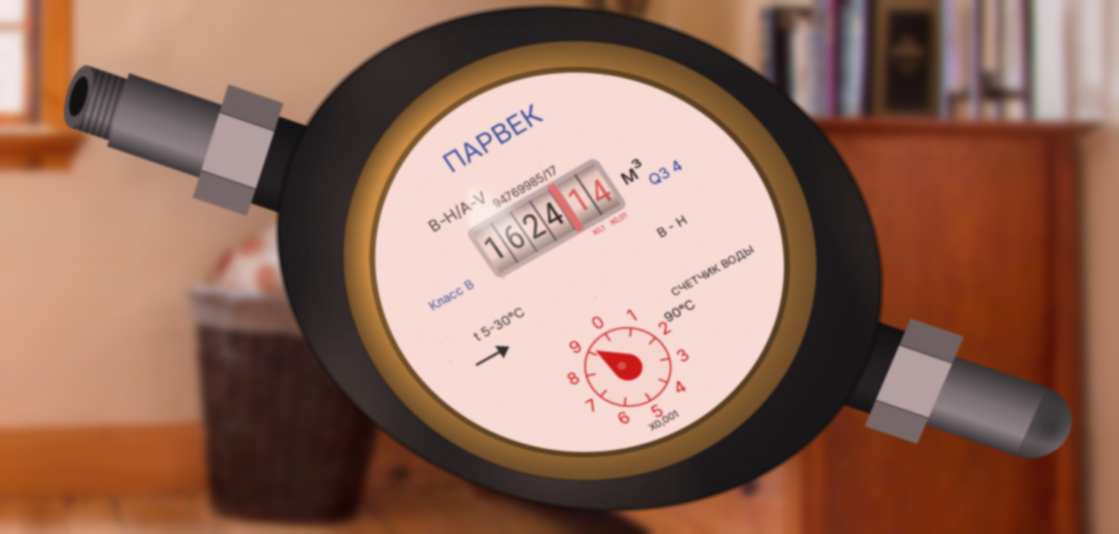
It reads **1624.139** m³
